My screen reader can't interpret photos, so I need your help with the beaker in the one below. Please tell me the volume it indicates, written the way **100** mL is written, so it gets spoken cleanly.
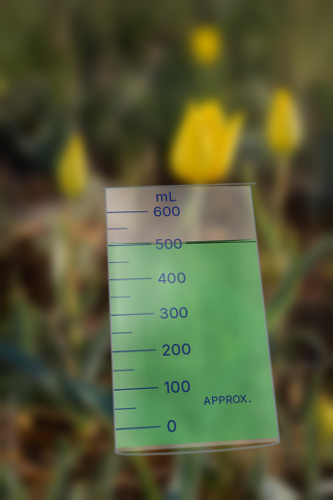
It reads **500** mL
